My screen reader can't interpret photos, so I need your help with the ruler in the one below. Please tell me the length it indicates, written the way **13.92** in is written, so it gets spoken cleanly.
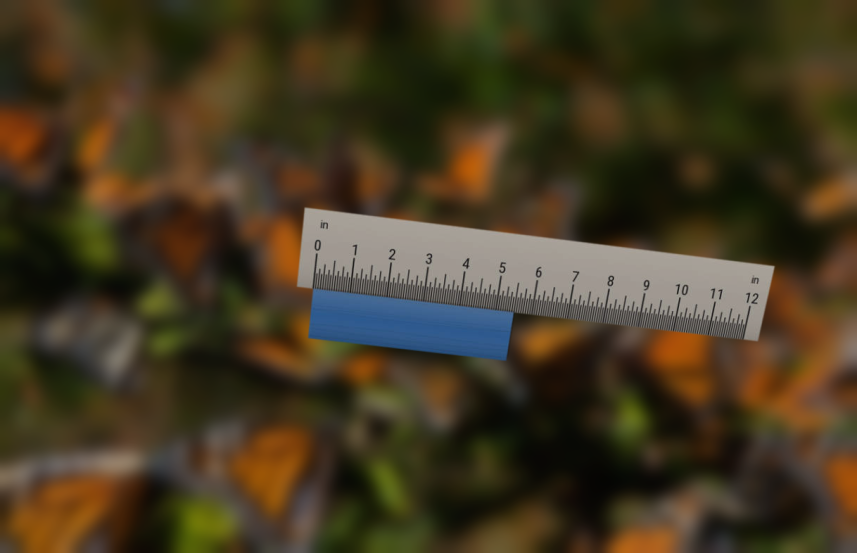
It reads **5.5** in
